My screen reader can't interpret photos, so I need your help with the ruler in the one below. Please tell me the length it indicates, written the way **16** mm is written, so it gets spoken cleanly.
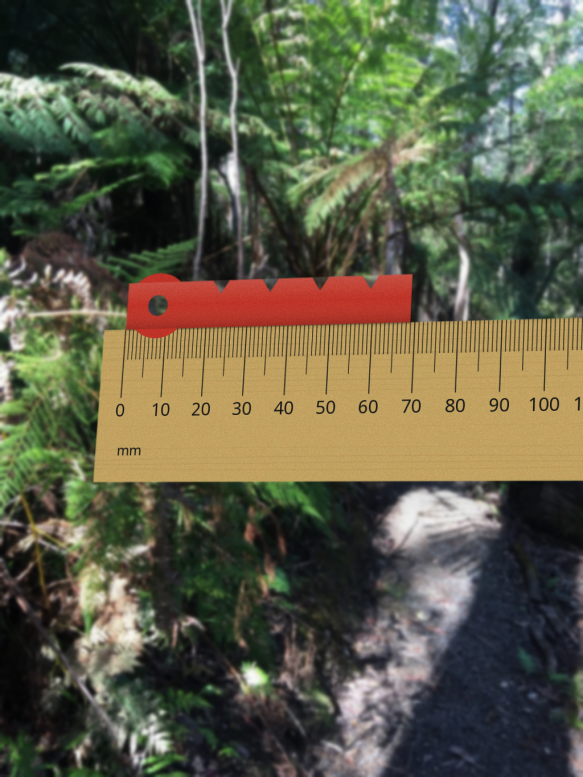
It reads **69** mm
